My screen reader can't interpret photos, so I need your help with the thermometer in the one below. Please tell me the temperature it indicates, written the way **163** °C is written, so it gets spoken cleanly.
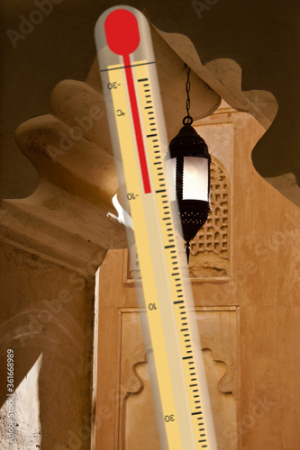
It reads **-10** °C
